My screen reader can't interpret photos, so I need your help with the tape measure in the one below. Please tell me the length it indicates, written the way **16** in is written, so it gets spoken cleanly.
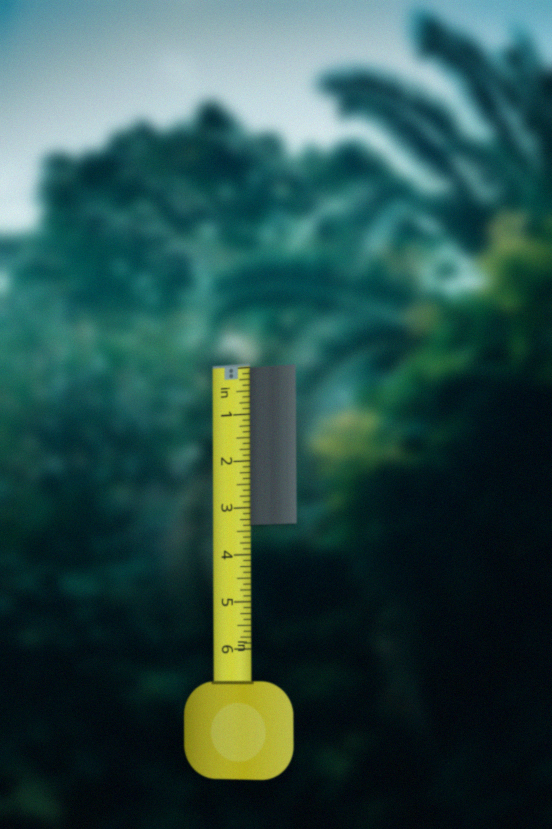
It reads **3.375** in
